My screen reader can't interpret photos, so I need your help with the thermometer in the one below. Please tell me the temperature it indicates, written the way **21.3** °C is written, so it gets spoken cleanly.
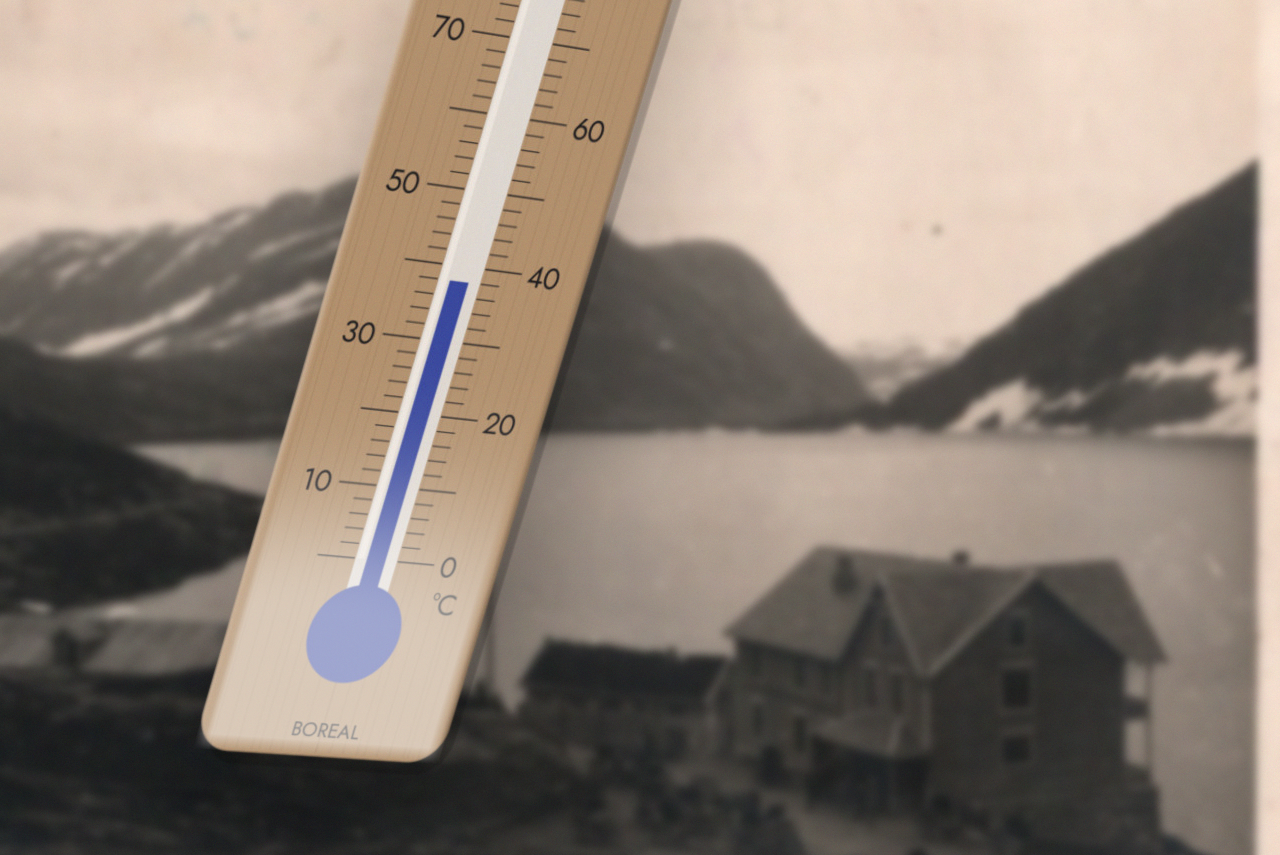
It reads **38** °C
